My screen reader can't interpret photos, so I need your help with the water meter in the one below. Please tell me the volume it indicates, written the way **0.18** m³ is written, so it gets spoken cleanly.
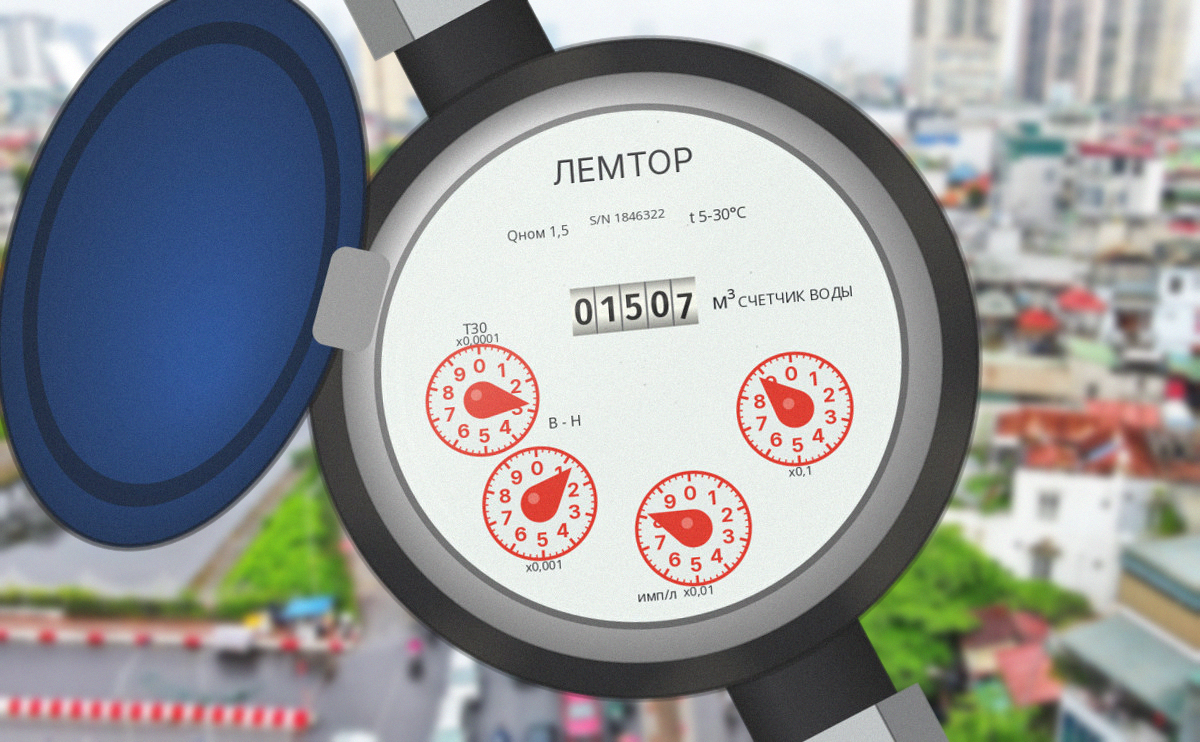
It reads **1506.8812** m³
